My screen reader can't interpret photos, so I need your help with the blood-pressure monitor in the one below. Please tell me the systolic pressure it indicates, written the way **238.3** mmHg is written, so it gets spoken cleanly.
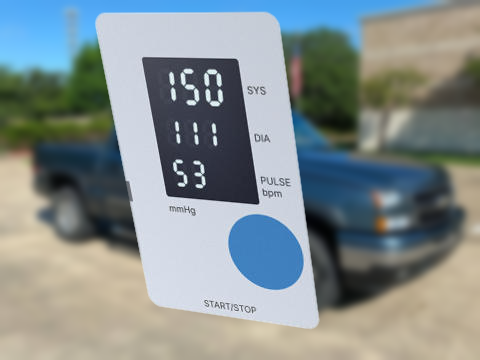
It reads **150** mmHg
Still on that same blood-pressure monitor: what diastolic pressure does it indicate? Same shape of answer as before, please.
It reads **111** mmHg
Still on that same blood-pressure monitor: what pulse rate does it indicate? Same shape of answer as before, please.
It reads **53** bpm
